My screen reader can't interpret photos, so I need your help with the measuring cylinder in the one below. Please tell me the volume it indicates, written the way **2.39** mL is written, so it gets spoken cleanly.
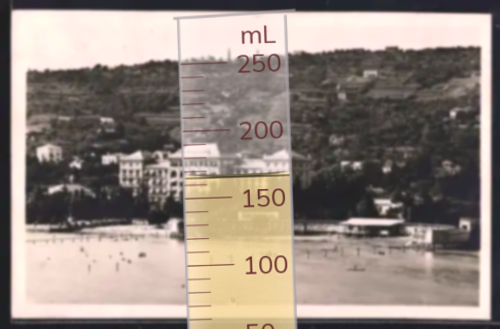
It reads **165** mL
